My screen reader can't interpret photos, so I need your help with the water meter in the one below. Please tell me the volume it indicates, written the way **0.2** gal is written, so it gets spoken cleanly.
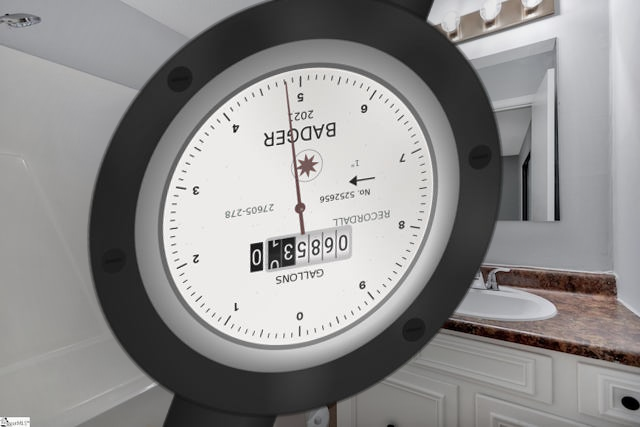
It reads **685304.8** gal
